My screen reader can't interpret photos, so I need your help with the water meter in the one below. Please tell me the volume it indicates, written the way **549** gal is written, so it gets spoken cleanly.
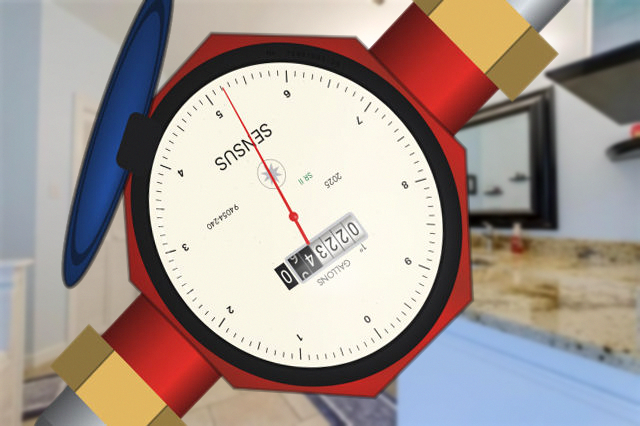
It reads **223455.2** gal
